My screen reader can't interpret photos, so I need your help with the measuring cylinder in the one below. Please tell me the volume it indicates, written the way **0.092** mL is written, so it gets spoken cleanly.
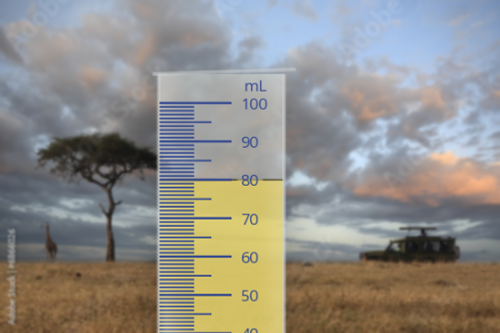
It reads **80** mL
